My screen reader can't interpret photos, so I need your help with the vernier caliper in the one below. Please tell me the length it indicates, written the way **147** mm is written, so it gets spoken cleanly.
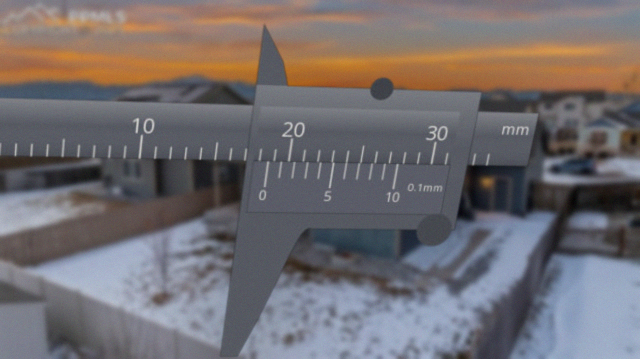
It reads **18.6** mm
